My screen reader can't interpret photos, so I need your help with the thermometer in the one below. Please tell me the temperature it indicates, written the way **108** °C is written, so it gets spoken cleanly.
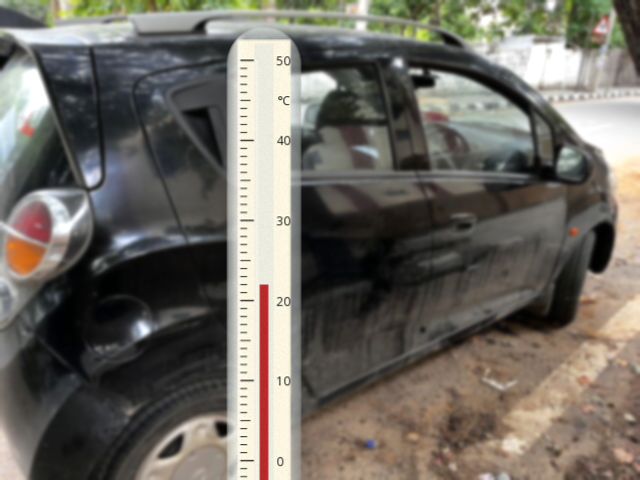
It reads **22** °C
